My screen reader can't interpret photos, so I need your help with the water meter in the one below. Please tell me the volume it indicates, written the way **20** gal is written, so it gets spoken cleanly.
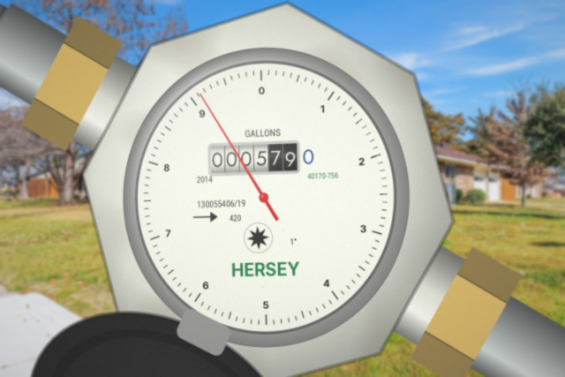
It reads **5789.1** gal
